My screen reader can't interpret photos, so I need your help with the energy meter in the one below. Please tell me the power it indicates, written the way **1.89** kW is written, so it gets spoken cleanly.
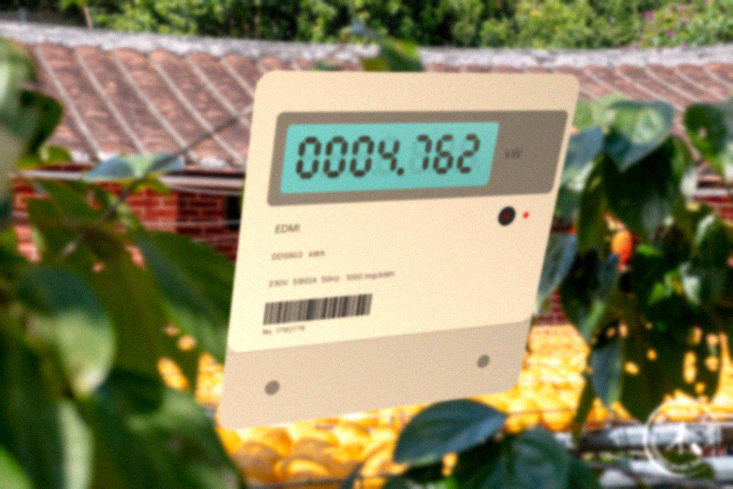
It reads **4.762** kW
